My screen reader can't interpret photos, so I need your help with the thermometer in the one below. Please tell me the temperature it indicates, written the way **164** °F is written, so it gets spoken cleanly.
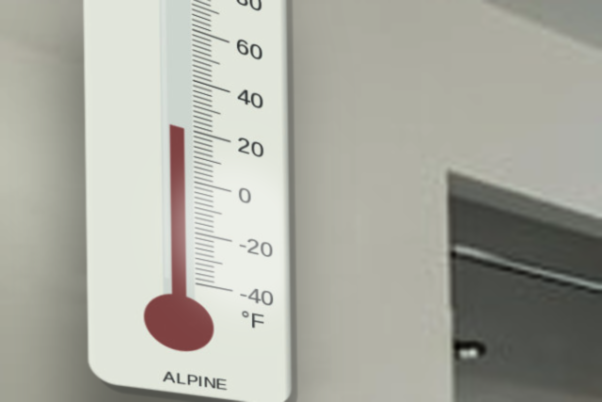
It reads **20** °F
